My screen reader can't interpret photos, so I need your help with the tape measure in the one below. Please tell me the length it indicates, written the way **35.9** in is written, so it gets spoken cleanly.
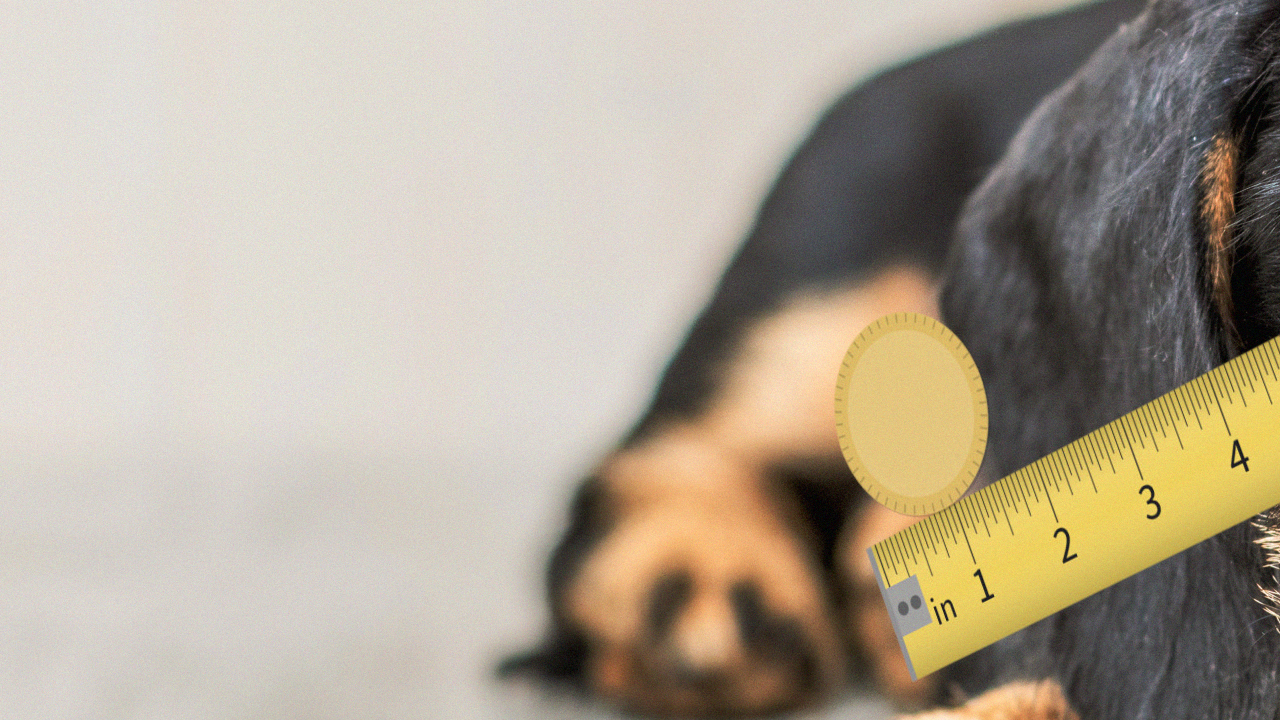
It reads **1.75** in
